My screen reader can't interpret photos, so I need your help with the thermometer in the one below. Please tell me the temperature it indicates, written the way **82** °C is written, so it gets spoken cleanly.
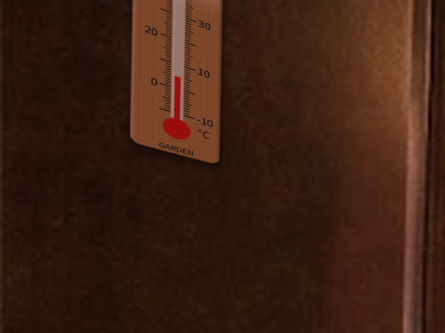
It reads **5** °C
